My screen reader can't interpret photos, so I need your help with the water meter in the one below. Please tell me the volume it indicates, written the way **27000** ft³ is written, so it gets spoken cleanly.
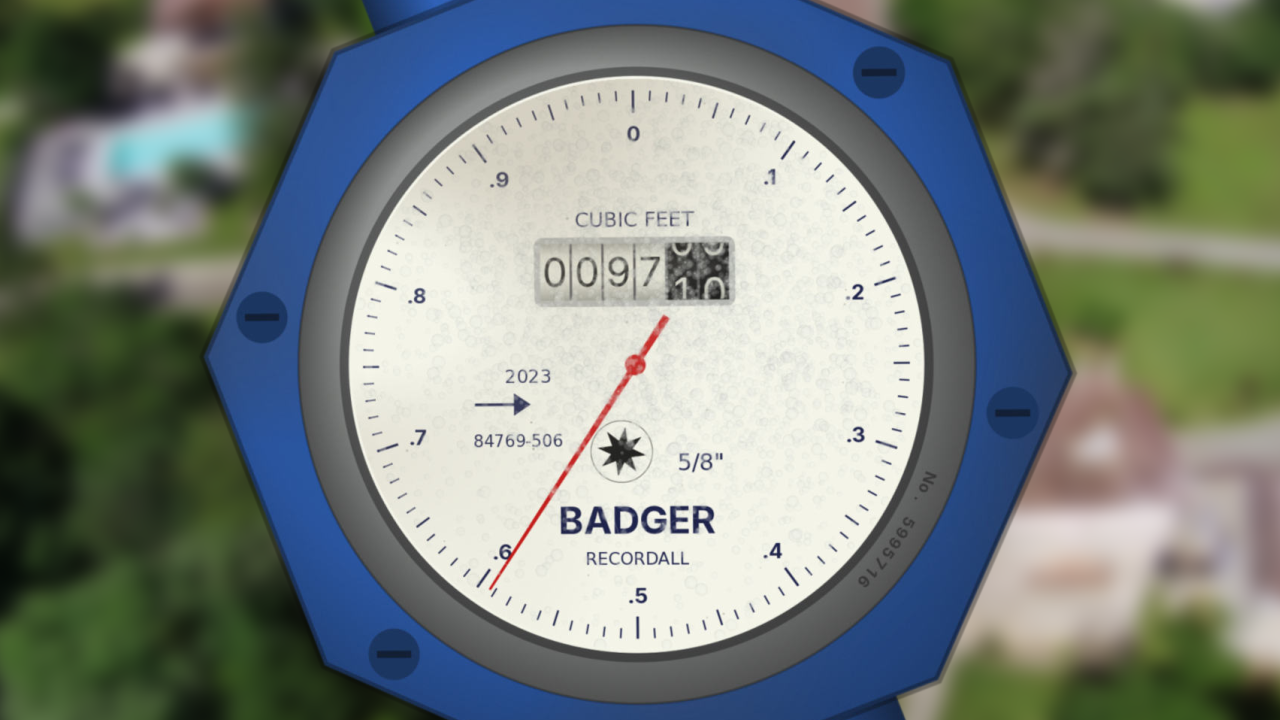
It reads **9709.59** ft³
